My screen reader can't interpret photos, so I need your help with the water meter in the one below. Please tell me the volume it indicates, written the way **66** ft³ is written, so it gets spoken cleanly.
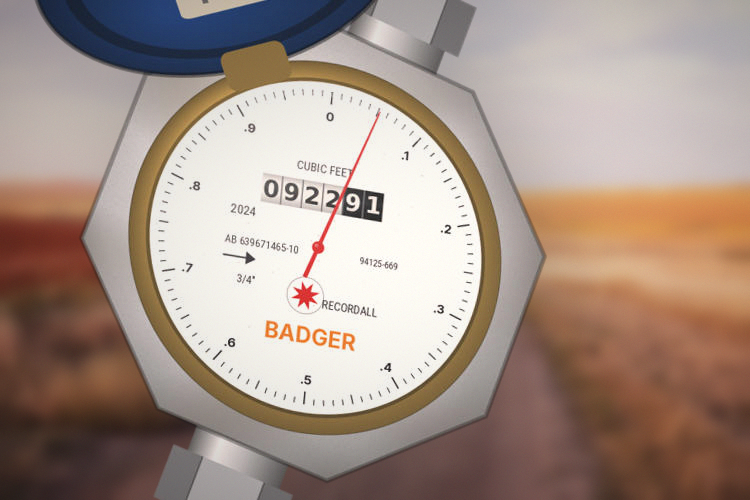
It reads **92291.05** ft³
